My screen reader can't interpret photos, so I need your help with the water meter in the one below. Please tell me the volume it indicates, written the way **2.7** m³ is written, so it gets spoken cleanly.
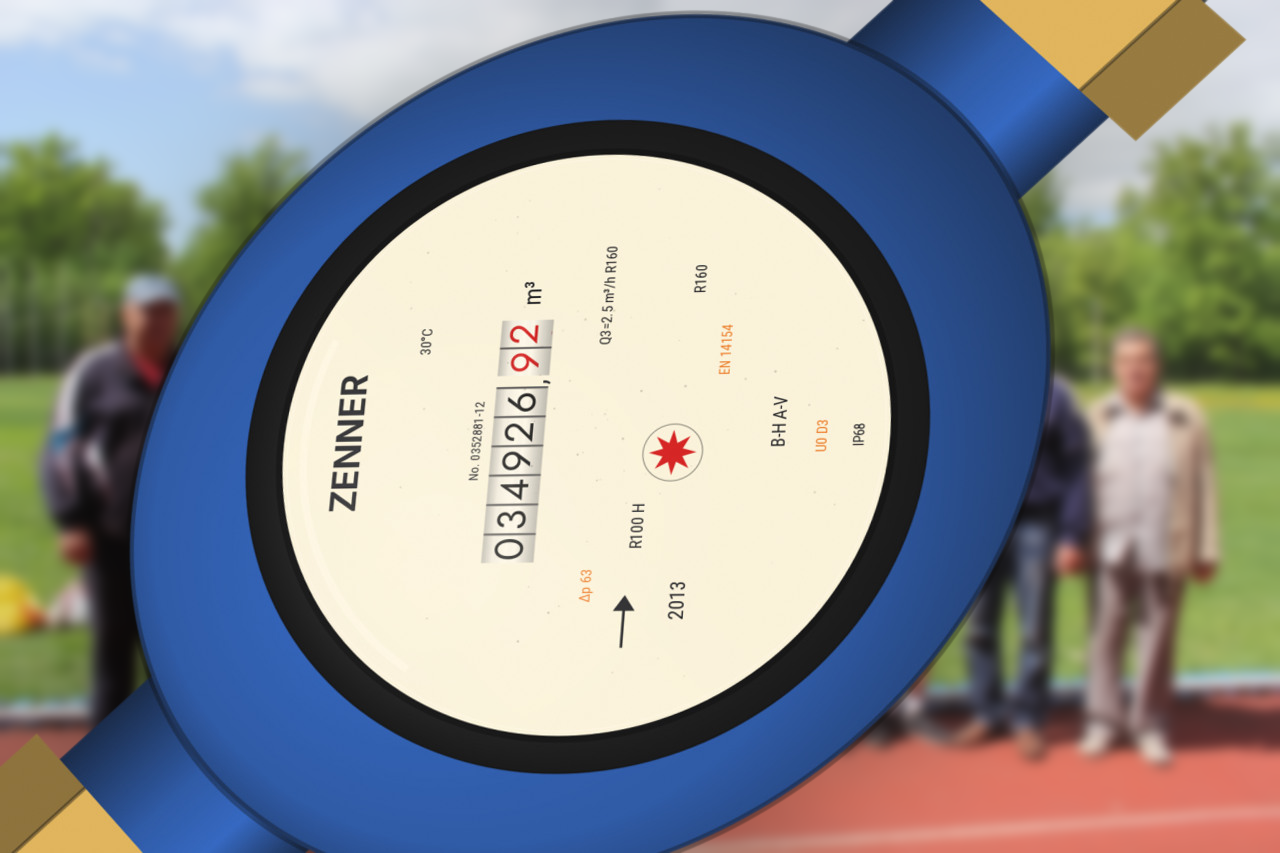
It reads **34926.92** m³
